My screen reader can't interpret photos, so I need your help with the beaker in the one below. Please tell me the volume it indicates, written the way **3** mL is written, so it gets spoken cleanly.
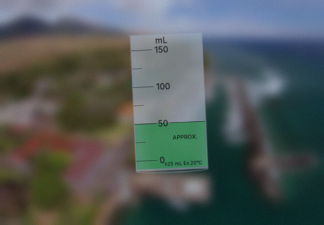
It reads **50** mL
